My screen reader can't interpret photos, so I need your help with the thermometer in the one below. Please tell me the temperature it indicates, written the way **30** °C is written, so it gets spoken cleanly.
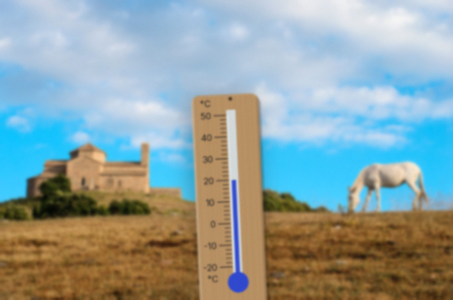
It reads **20** °C
